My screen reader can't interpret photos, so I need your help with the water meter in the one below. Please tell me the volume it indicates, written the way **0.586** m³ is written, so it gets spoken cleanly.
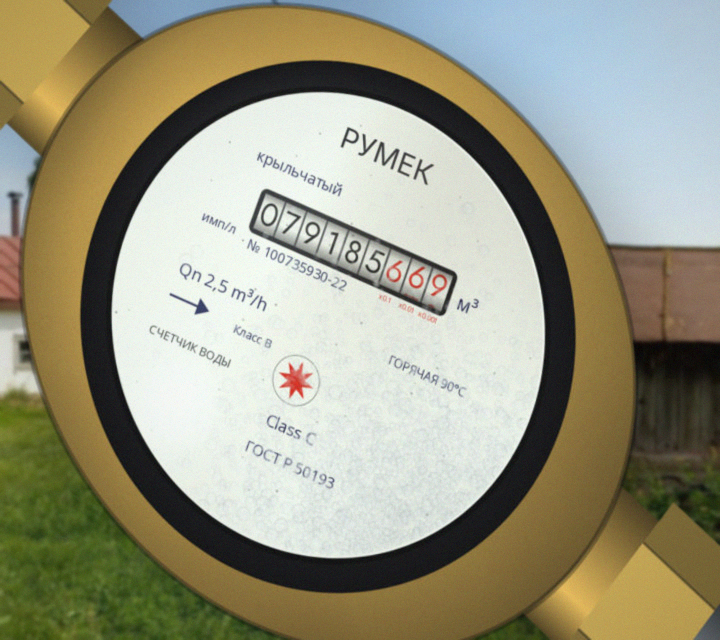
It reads **79185.669** m³
